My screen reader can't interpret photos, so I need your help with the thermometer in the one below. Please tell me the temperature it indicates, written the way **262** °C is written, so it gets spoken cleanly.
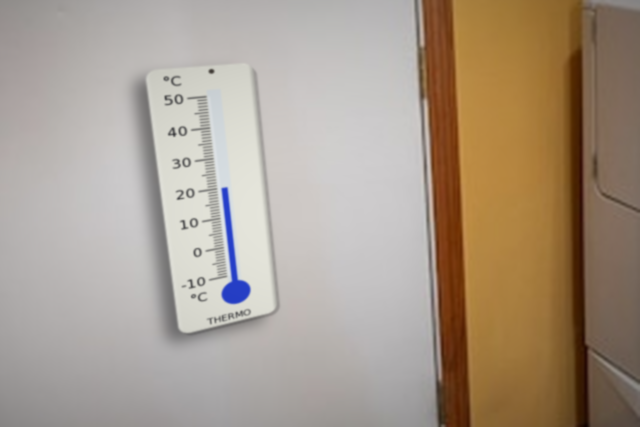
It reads **20** °C
